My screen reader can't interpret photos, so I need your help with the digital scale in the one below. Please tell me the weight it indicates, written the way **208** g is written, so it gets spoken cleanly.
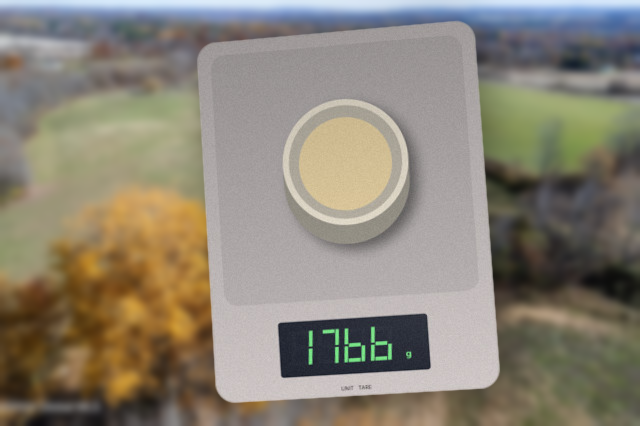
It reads **1766** g
